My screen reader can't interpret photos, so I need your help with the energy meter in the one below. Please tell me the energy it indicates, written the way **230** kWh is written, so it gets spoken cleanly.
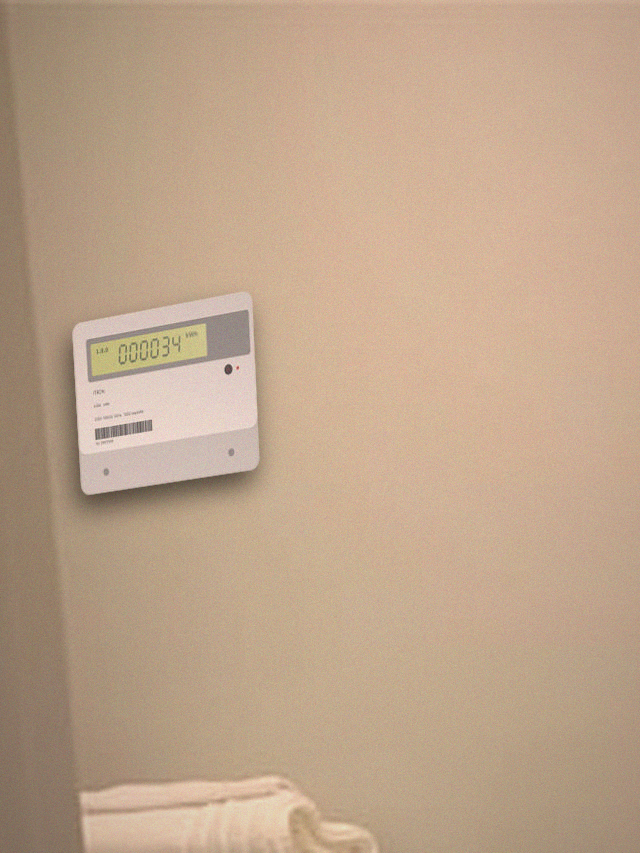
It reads **34** kWh
